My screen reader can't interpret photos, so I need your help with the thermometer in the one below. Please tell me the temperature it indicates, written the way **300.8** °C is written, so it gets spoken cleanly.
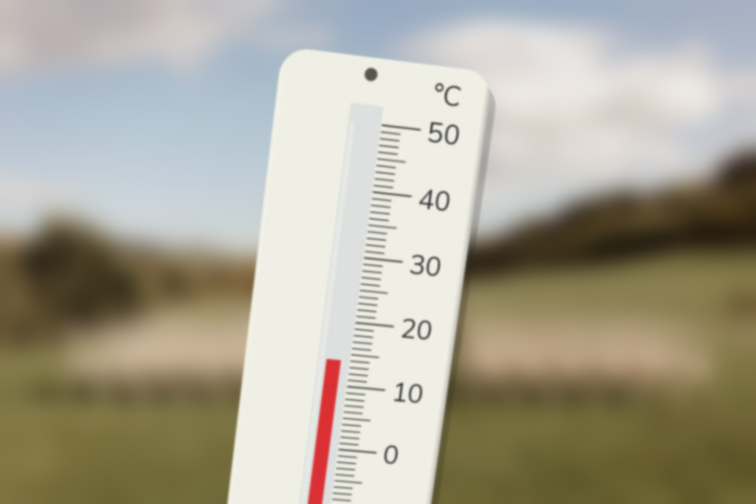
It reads **14** °C
